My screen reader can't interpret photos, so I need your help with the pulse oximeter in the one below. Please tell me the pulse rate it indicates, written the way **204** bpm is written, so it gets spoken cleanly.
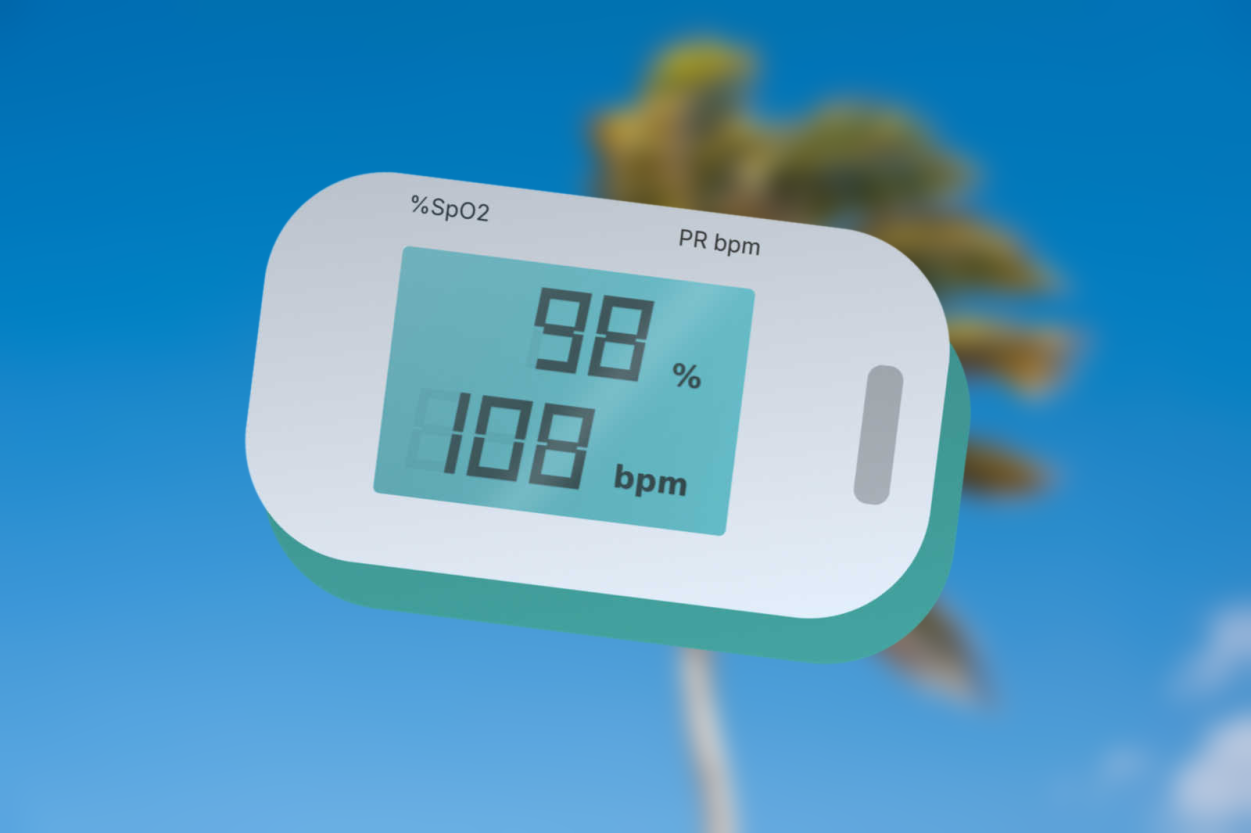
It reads **108** bpm
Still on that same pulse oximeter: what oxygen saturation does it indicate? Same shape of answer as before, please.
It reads **98** %
